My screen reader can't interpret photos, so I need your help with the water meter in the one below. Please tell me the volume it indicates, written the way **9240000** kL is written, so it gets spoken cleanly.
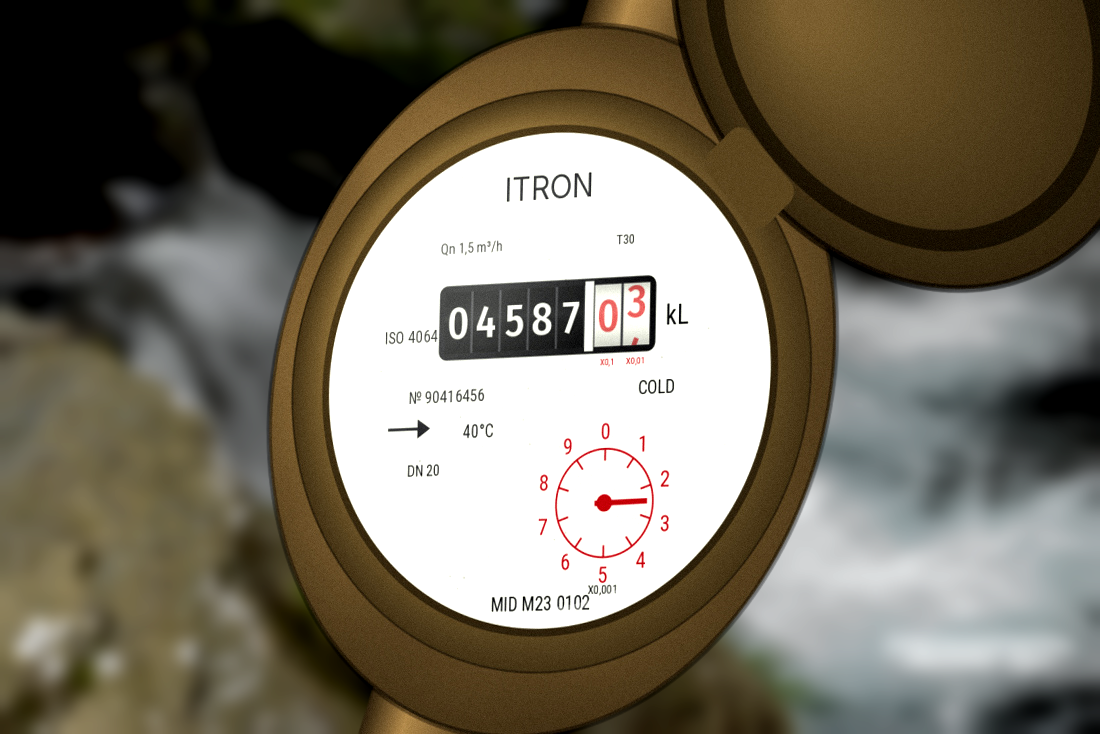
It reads **4587.032** kL
